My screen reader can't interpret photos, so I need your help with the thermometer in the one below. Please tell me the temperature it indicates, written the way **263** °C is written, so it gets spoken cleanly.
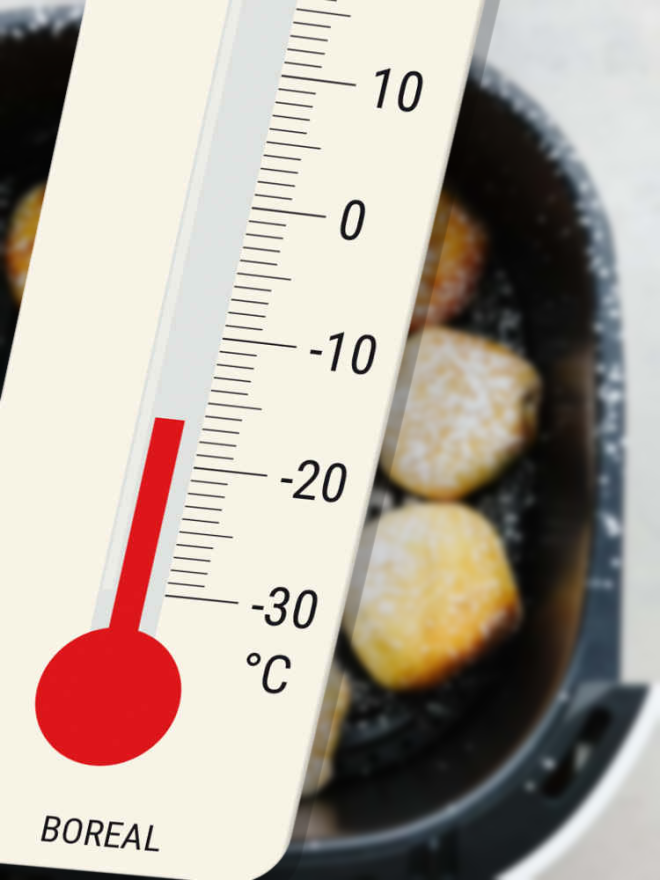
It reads **-16.5** °C
